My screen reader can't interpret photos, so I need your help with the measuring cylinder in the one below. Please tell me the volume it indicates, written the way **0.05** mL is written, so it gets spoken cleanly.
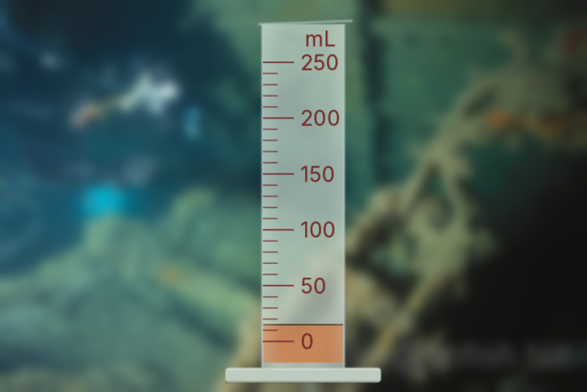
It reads **15** mL
